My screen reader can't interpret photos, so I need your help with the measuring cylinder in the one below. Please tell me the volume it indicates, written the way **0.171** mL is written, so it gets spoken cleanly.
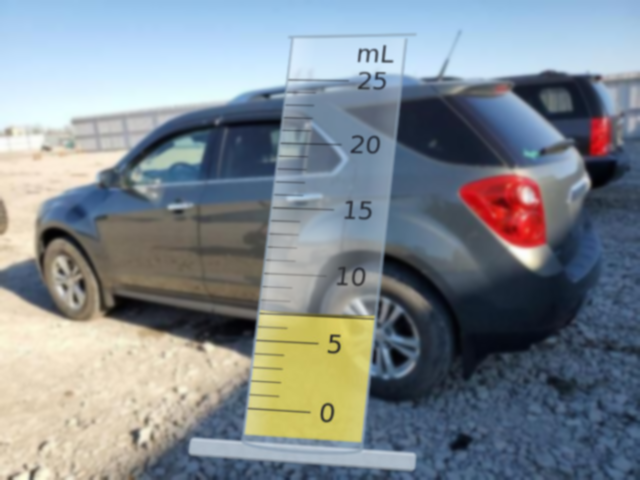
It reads **7** mL
